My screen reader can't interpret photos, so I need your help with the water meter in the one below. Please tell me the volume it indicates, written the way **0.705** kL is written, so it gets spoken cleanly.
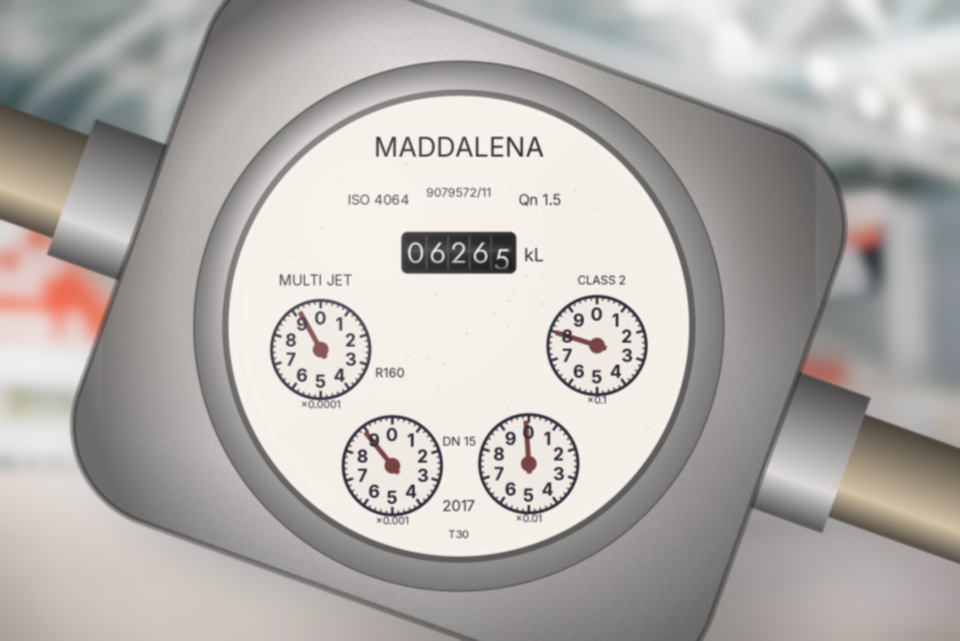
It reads **6264.7989** kL
